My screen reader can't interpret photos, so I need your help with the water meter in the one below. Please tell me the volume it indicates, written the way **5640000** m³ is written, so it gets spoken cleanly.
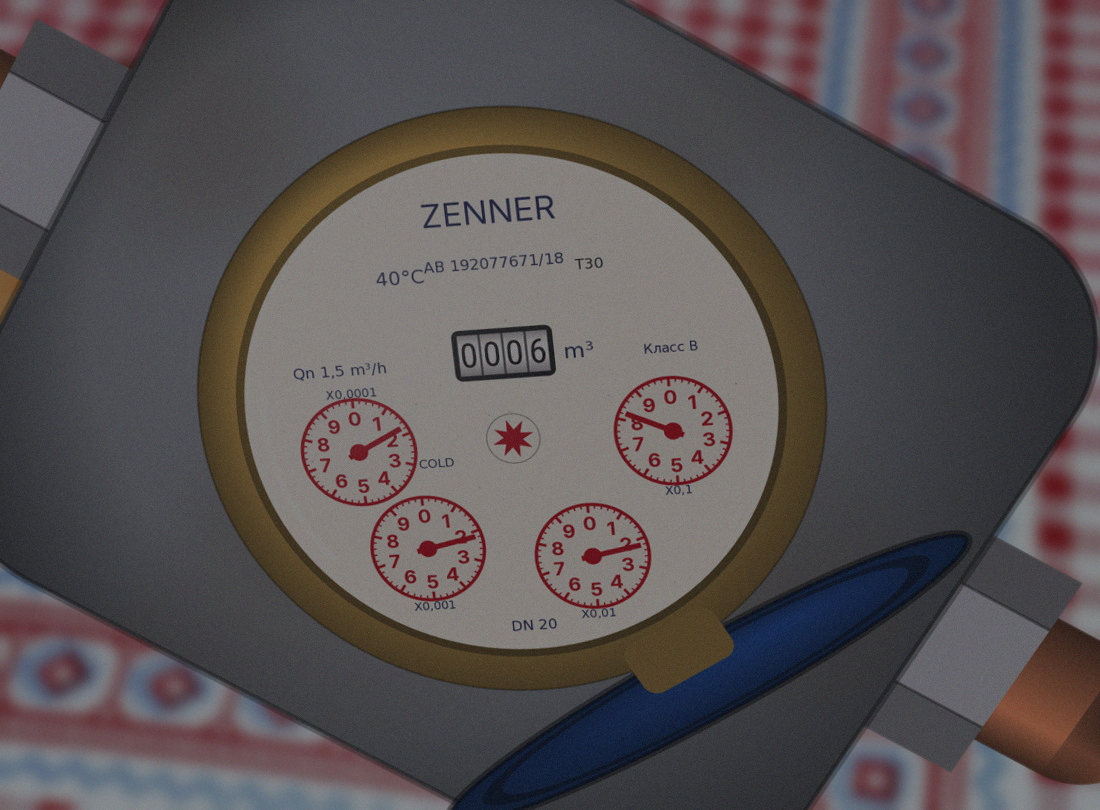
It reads **6.8221** m³
